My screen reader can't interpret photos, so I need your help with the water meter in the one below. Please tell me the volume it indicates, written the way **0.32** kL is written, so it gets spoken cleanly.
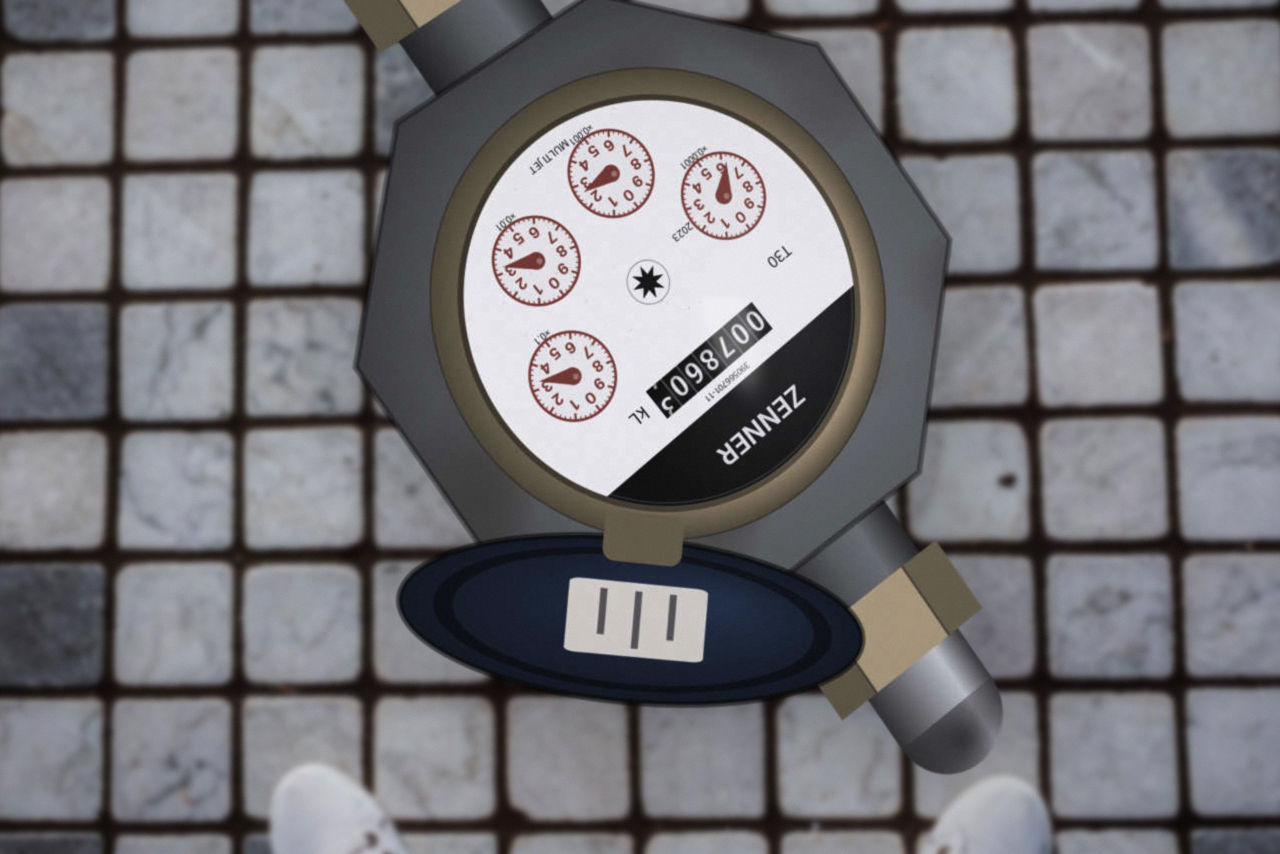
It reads **78603.3326** kL
